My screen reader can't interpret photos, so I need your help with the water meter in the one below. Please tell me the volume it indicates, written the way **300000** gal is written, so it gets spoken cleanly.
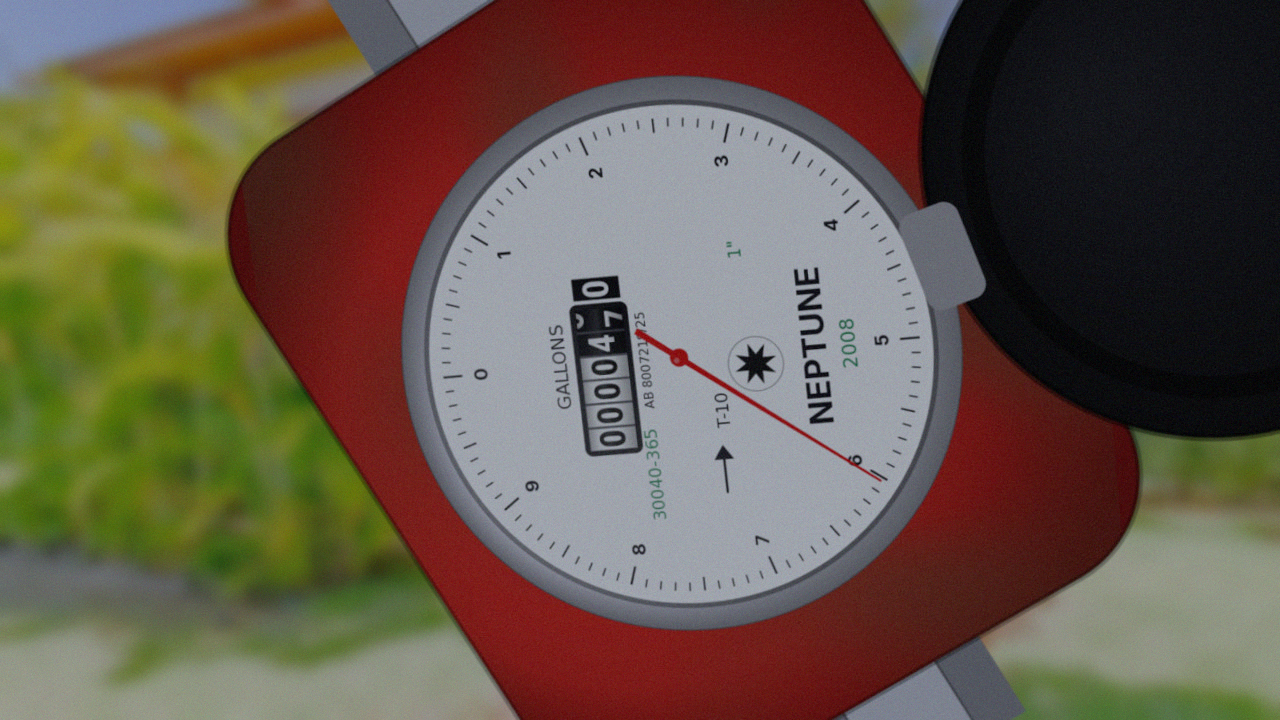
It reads **466.0** gal
